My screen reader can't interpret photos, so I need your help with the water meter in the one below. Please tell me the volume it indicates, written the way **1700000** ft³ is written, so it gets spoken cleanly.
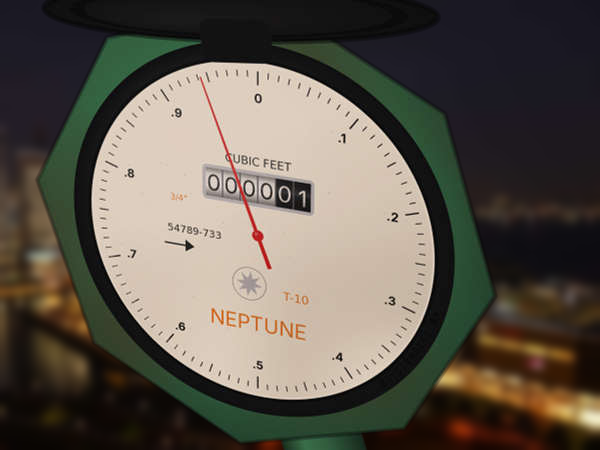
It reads **0.94** ft³
